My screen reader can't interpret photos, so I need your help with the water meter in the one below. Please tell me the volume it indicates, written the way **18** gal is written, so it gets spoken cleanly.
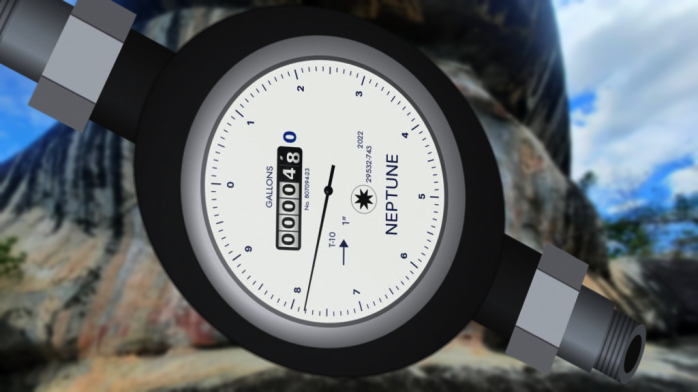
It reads **477.8** gal
